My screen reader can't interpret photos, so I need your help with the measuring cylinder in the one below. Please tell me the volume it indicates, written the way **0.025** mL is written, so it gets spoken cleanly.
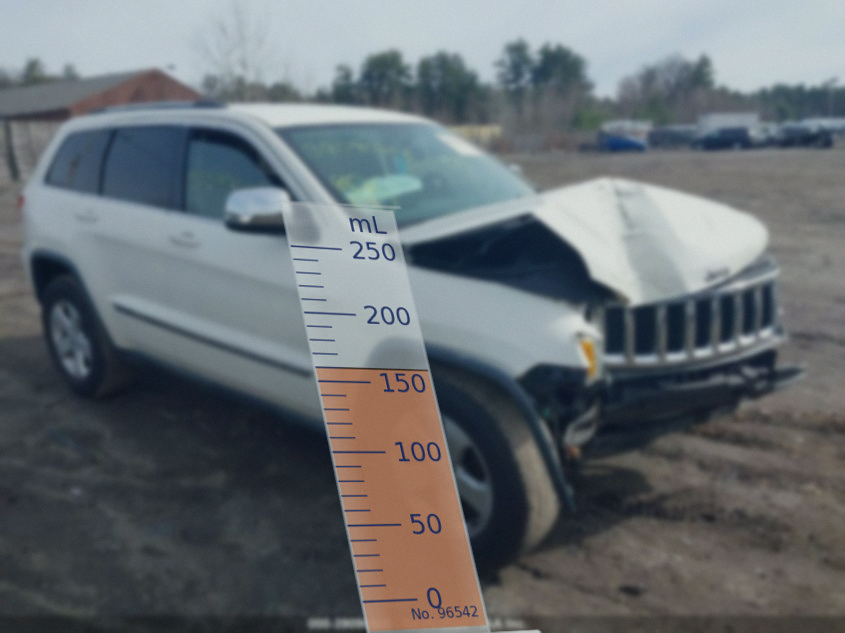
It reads **160** mL
